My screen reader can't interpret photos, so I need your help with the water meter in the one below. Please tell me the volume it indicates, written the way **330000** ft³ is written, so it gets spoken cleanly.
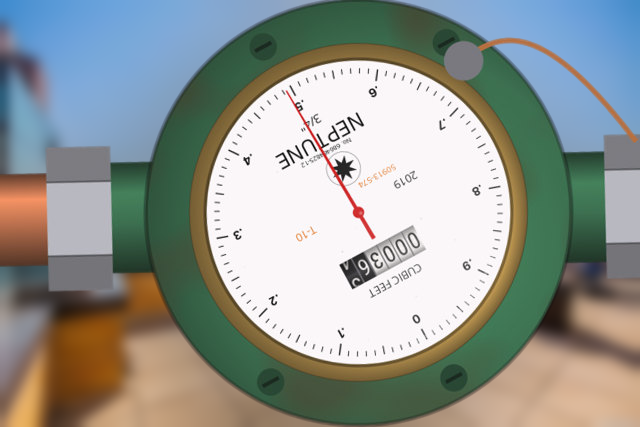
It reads **363.49** ft³
